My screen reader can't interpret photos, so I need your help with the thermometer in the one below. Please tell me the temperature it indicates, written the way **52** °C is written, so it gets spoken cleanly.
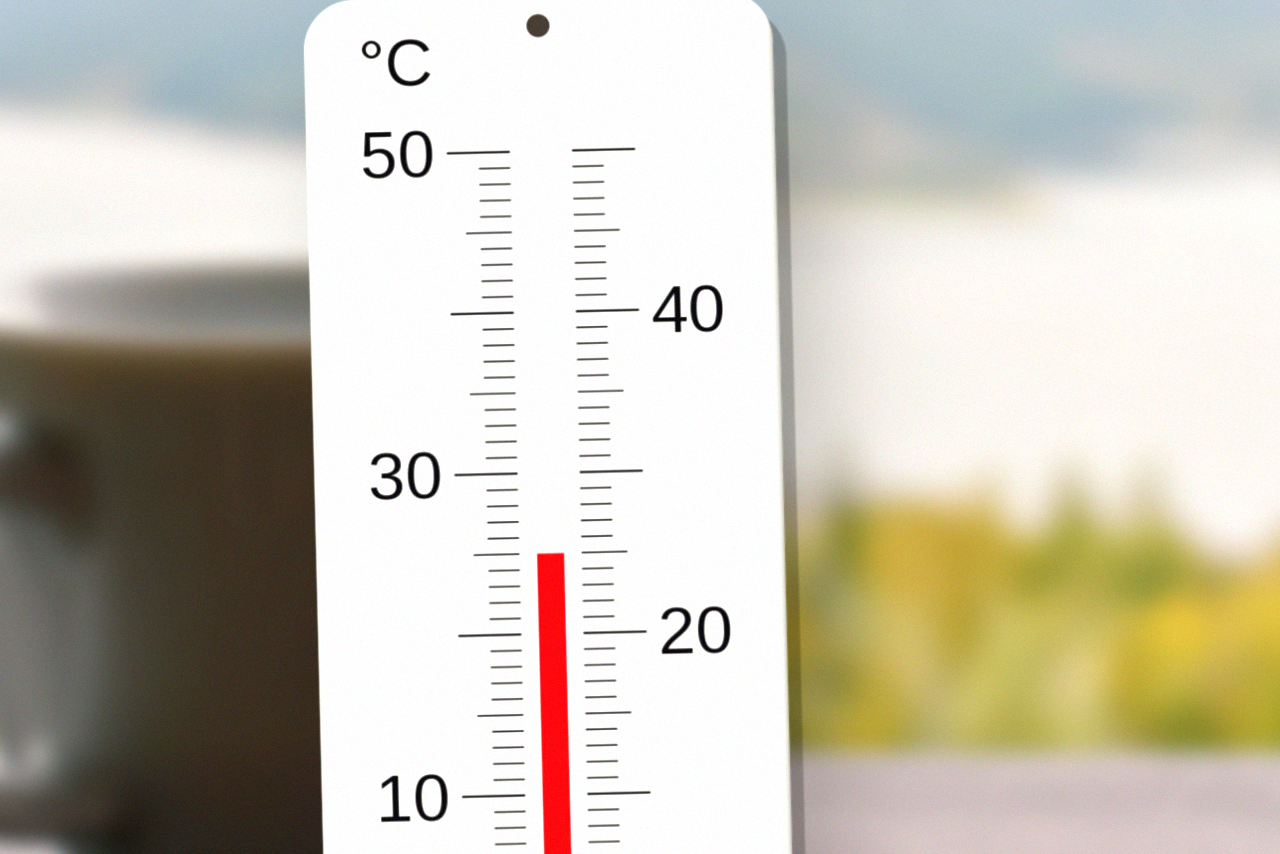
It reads **25** °C
